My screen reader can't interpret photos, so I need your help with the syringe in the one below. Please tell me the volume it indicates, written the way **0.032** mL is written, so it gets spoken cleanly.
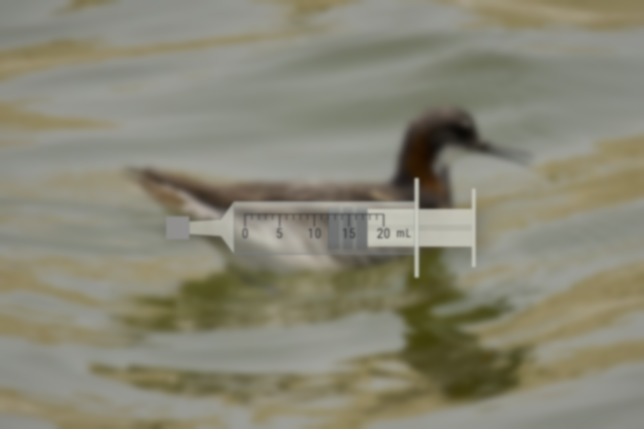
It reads **12** mL
